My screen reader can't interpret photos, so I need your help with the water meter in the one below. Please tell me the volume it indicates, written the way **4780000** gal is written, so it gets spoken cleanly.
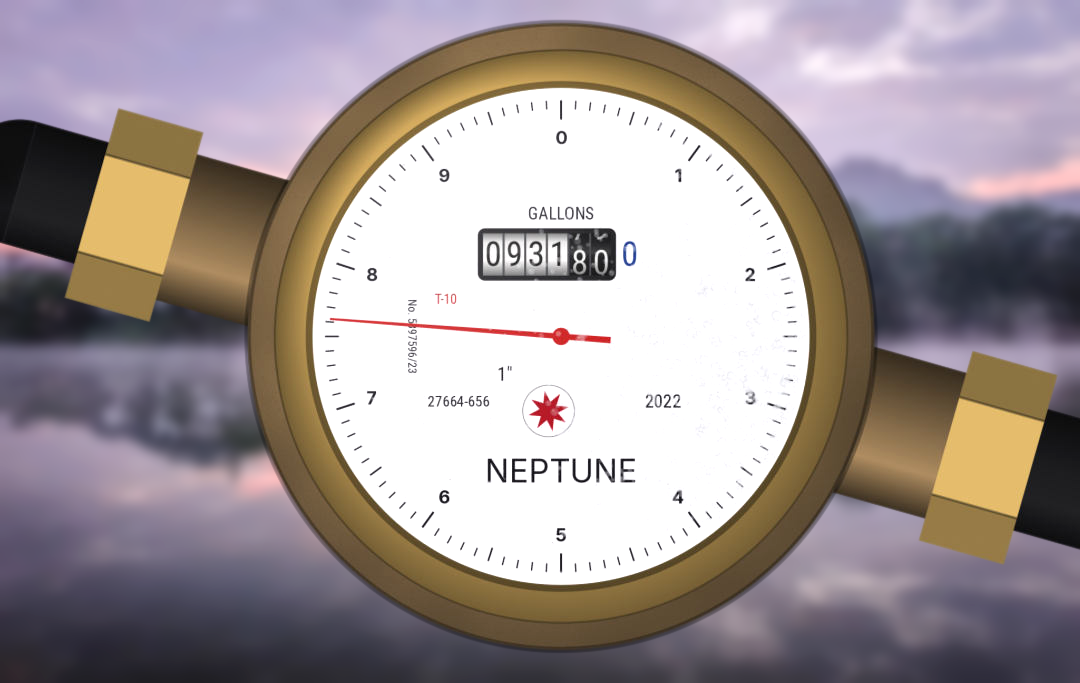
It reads **931797.6** gal
